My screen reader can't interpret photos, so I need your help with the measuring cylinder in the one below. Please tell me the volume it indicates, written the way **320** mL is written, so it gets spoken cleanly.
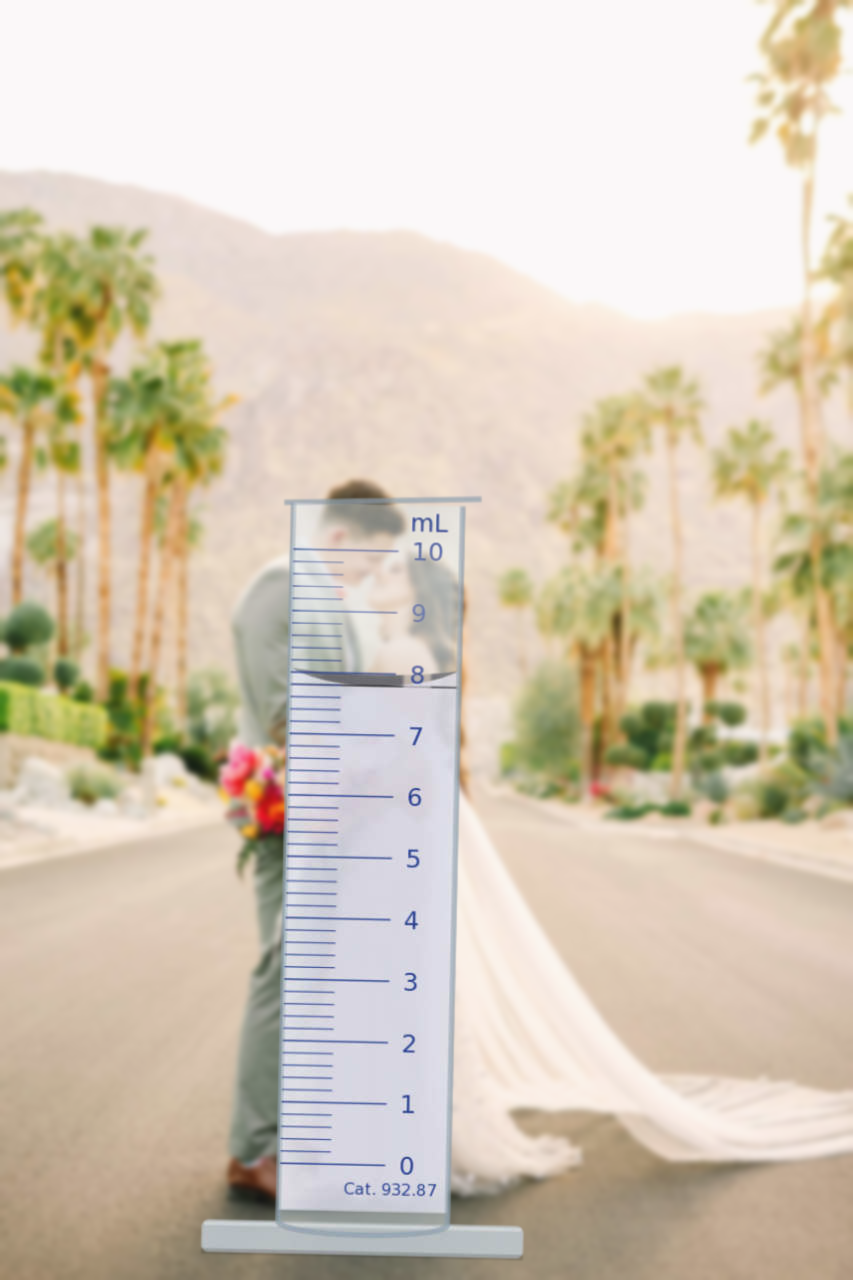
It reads **7.8** mL
